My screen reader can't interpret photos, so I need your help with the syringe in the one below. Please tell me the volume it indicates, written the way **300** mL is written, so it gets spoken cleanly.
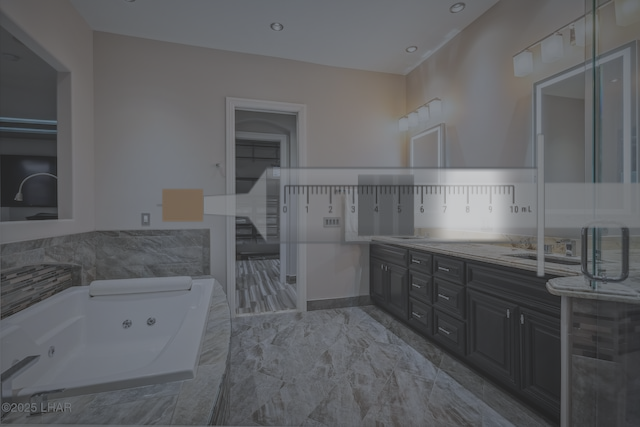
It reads **3.2** mL
